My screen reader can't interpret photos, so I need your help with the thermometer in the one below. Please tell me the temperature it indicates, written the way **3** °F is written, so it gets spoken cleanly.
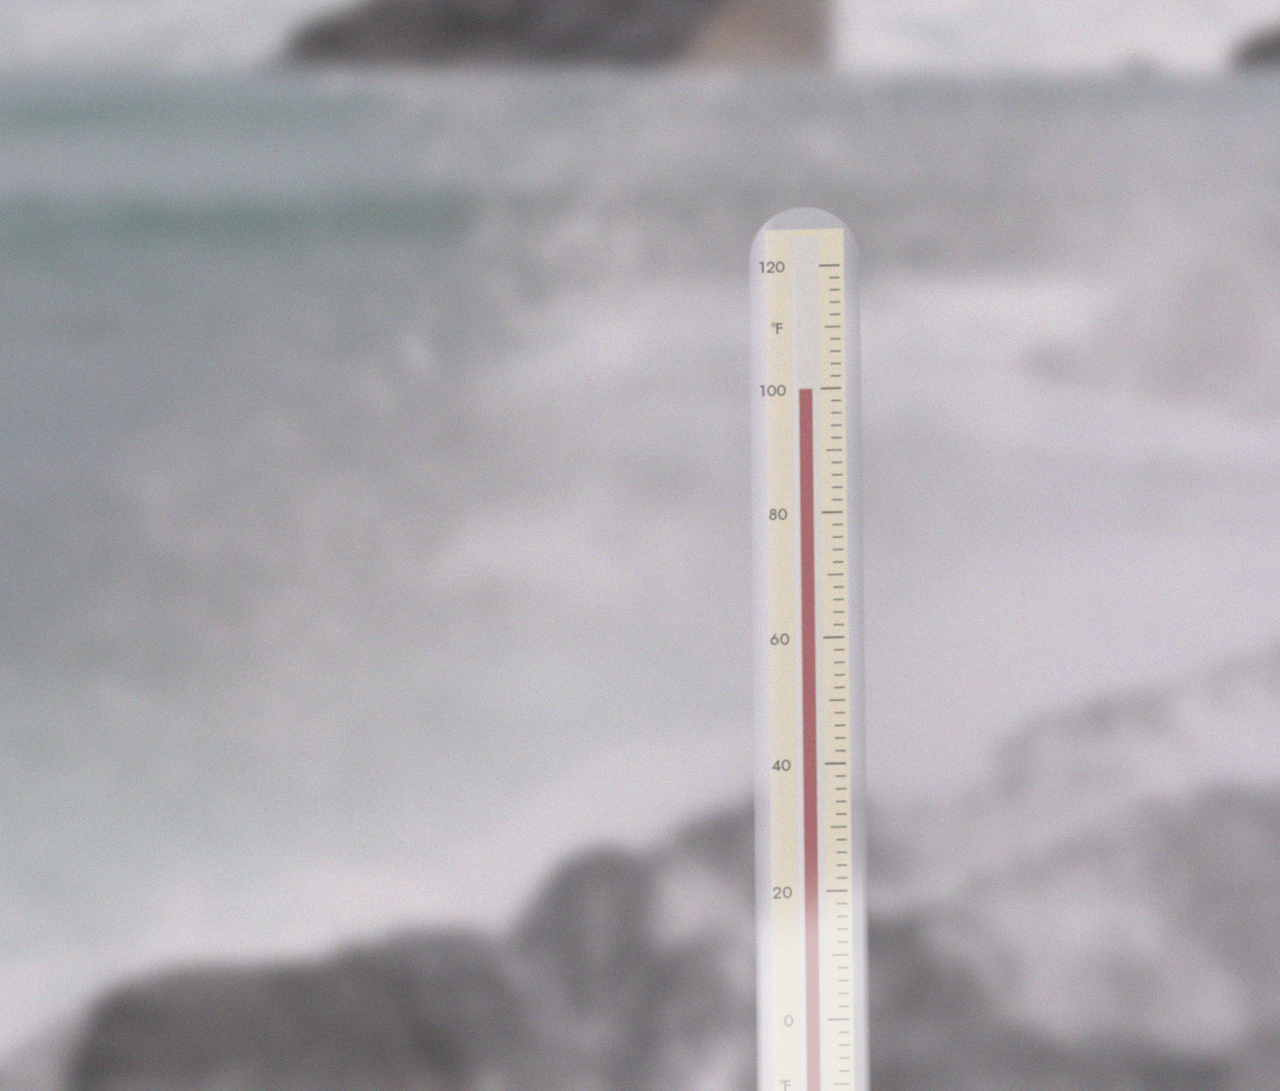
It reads **100** °F
